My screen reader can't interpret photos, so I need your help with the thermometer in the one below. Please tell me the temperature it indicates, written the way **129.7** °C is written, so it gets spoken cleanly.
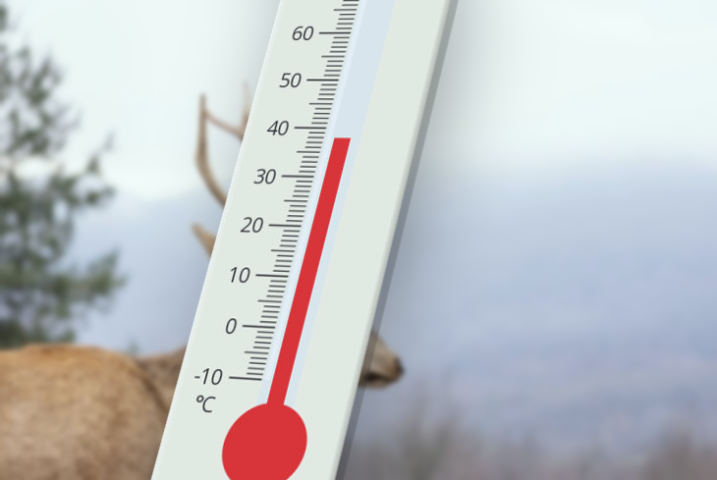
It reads **38** °C
